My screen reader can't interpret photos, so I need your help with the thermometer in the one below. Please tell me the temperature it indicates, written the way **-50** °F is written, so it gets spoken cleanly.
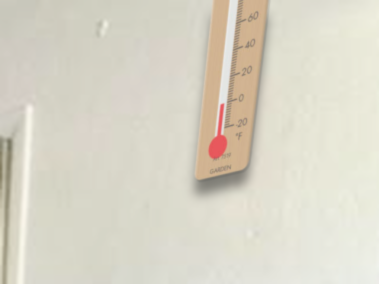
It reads **0** °F
